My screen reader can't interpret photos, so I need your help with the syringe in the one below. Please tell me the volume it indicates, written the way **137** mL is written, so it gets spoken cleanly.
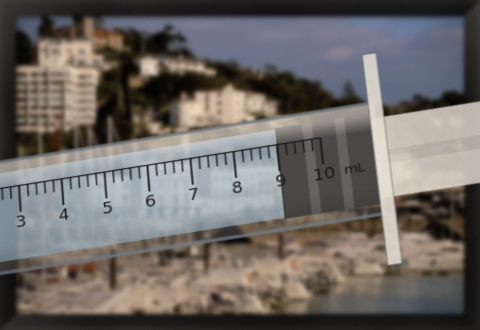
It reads **9** mL
